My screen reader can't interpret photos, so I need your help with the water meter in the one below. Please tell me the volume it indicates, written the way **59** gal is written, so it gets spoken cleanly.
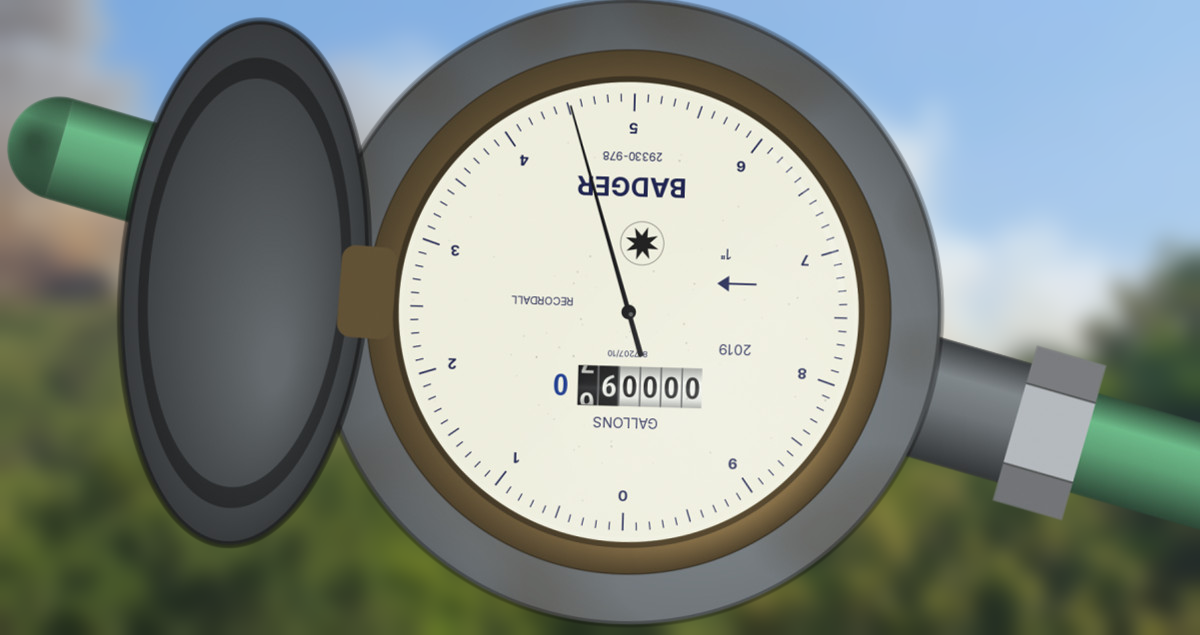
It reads **964.5** gal
